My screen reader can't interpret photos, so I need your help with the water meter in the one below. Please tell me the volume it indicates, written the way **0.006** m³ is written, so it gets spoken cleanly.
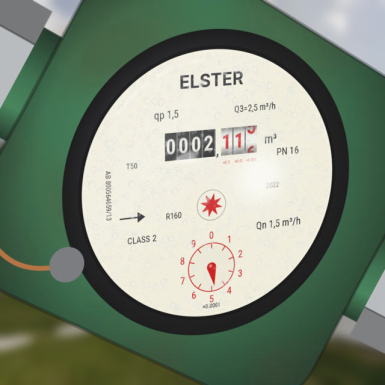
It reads **2.1154** m³
